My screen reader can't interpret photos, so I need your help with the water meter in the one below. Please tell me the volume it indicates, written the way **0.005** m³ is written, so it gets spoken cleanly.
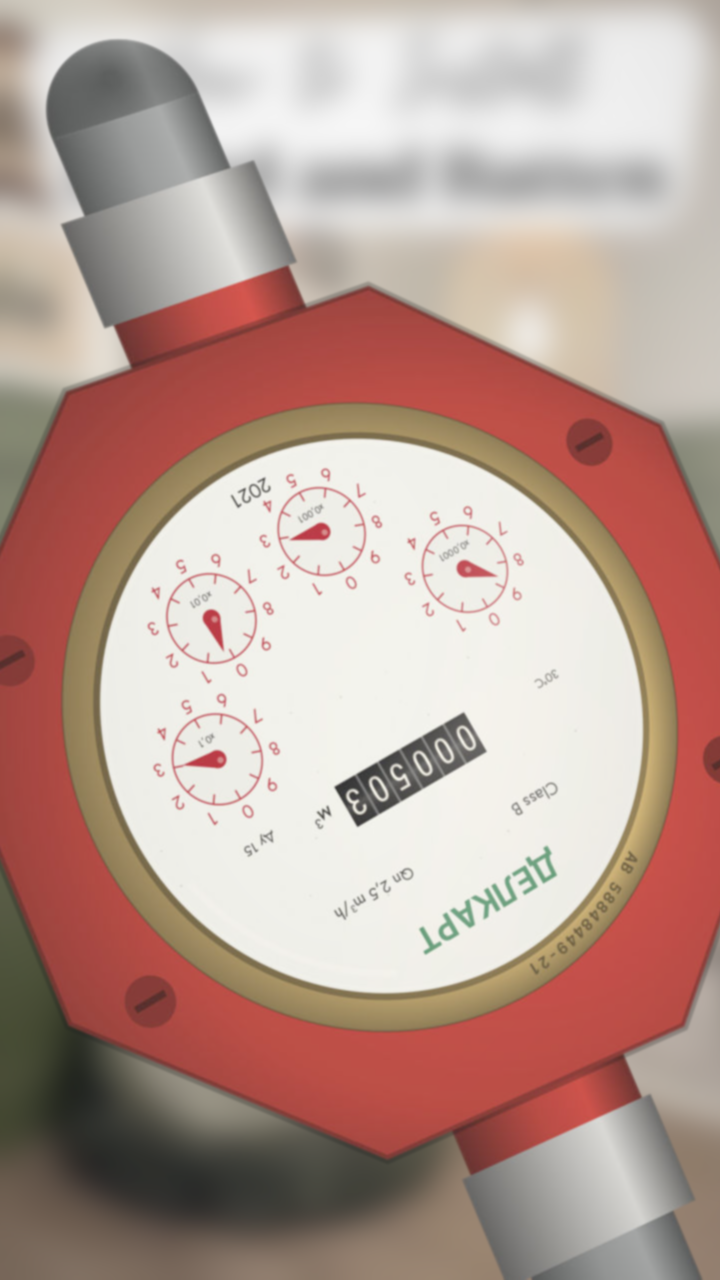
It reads **503.3028** m³
